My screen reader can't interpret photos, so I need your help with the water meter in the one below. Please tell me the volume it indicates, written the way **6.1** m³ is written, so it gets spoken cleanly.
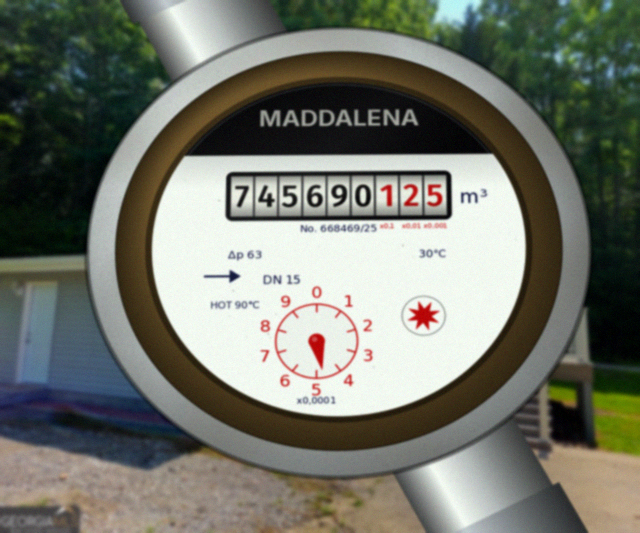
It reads **745690.1254** m³
